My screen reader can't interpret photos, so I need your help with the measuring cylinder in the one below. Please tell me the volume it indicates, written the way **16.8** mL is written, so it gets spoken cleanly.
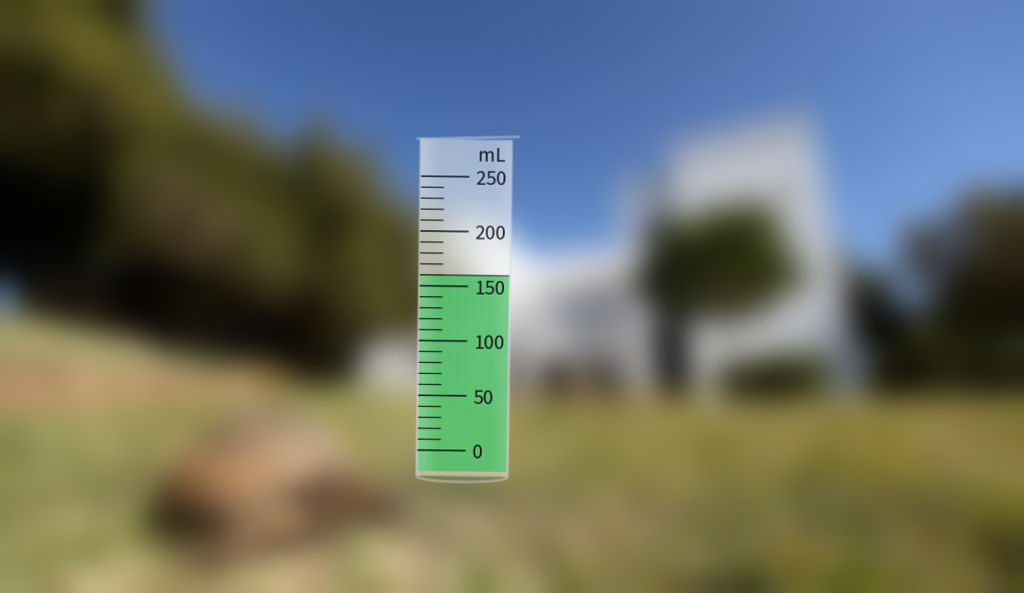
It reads **160** mL
